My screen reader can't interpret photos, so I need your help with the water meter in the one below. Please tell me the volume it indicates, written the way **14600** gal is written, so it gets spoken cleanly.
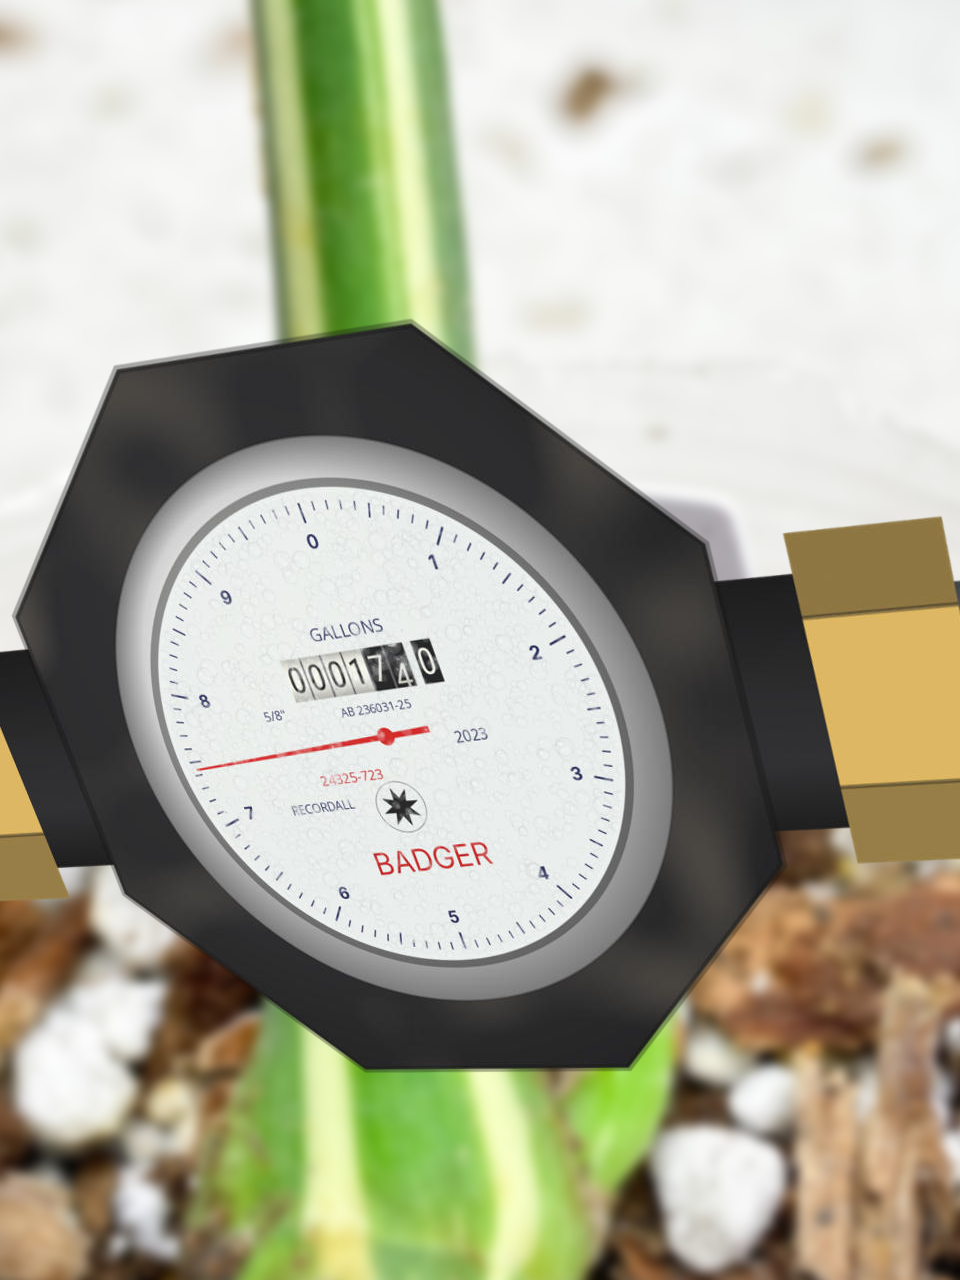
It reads **1737.4** gal
